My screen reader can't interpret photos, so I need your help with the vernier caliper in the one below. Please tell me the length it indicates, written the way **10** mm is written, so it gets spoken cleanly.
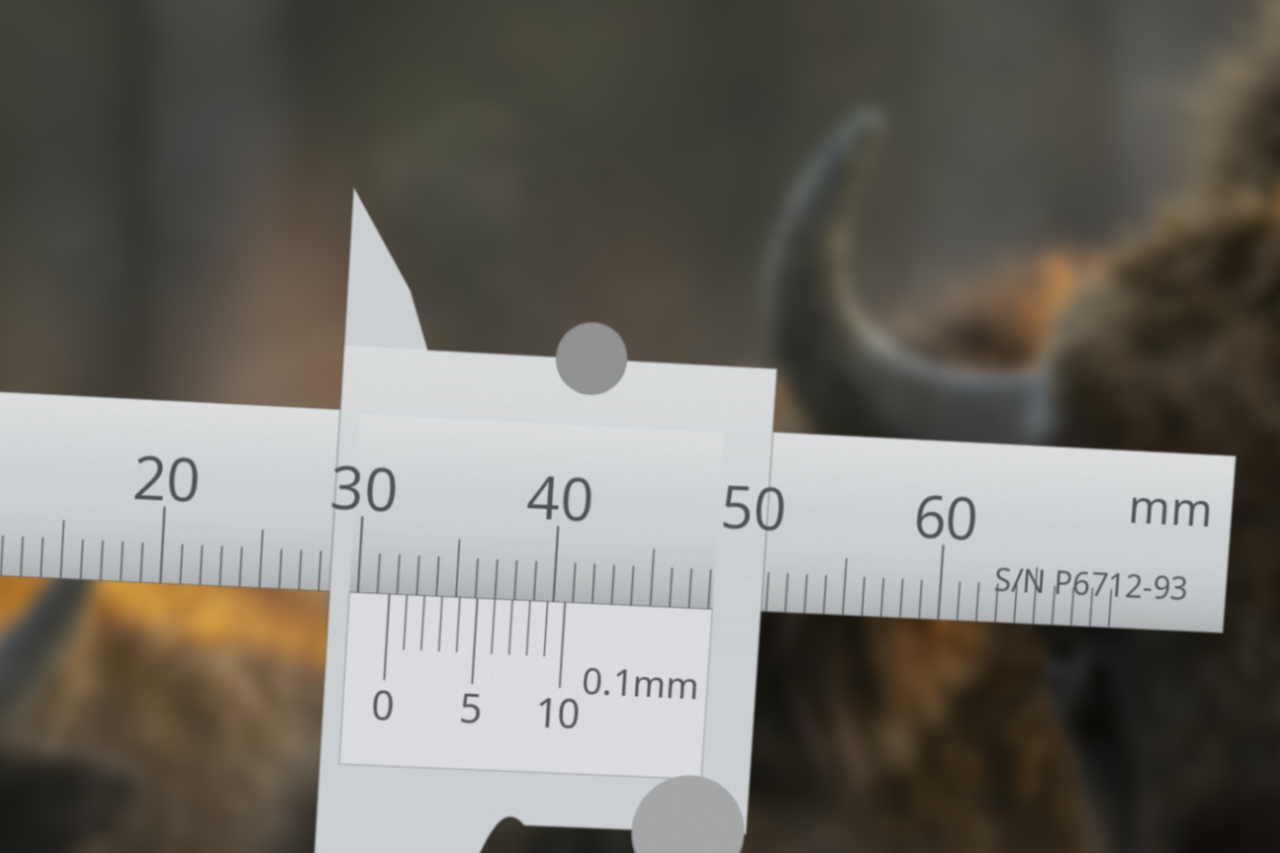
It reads **31.6** mm
